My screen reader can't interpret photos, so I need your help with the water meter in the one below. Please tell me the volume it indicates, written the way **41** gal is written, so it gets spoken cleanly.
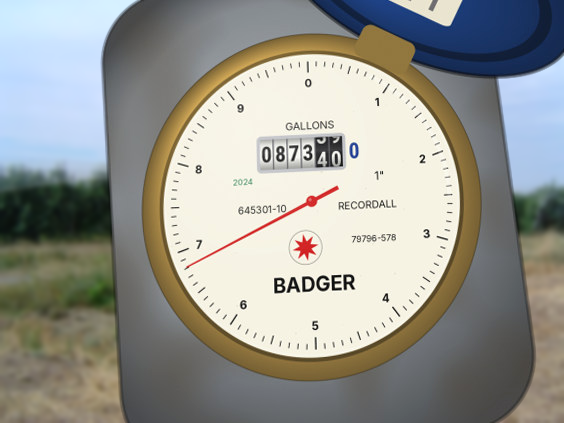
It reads **873396.8** gal
